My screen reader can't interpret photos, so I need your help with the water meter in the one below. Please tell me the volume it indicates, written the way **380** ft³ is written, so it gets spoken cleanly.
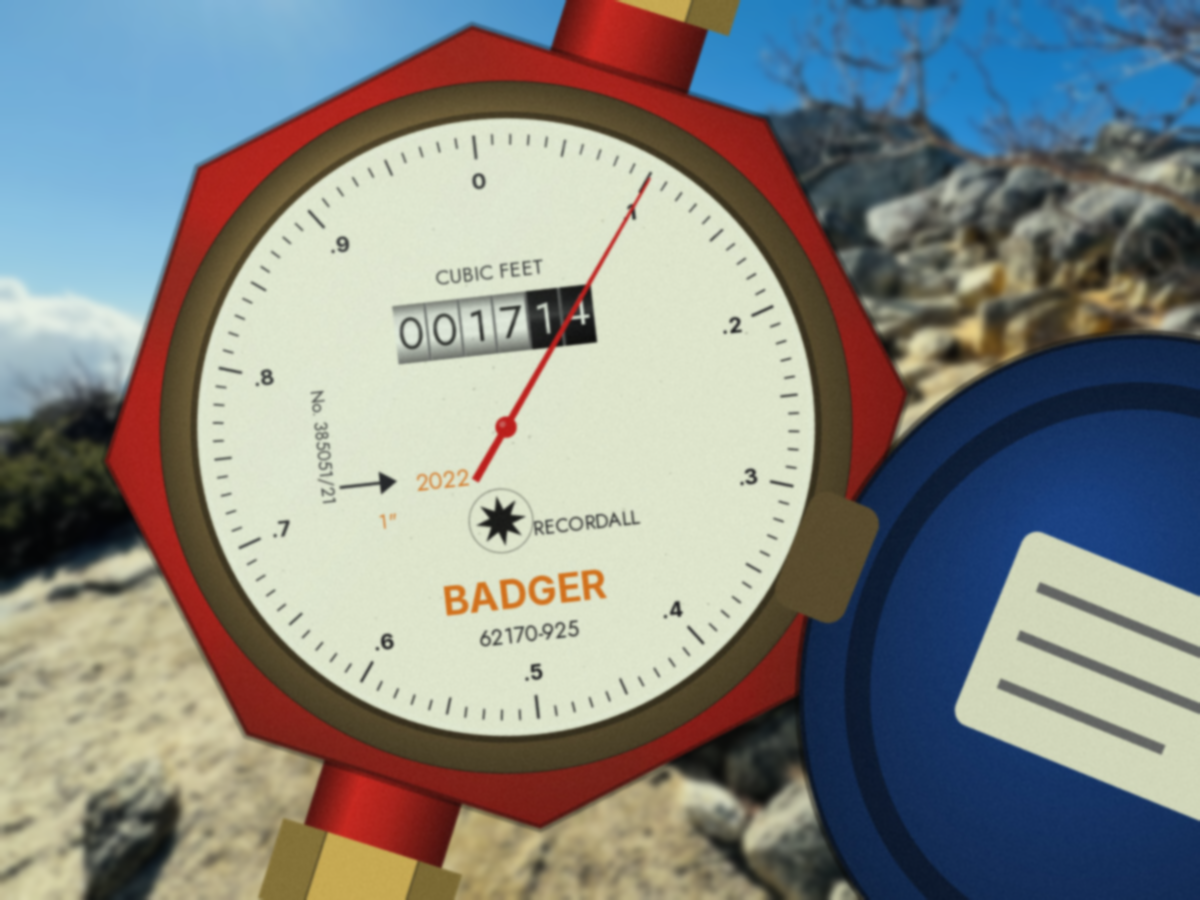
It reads **1714.10** ft³
